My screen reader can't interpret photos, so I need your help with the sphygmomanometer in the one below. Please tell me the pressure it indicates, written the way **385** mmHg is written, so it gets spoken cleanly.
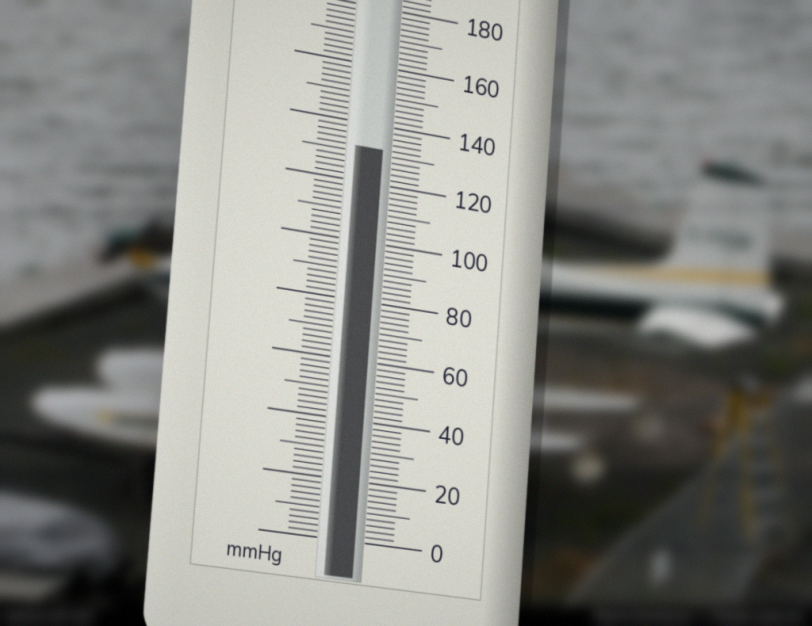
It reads **132** mmHg
